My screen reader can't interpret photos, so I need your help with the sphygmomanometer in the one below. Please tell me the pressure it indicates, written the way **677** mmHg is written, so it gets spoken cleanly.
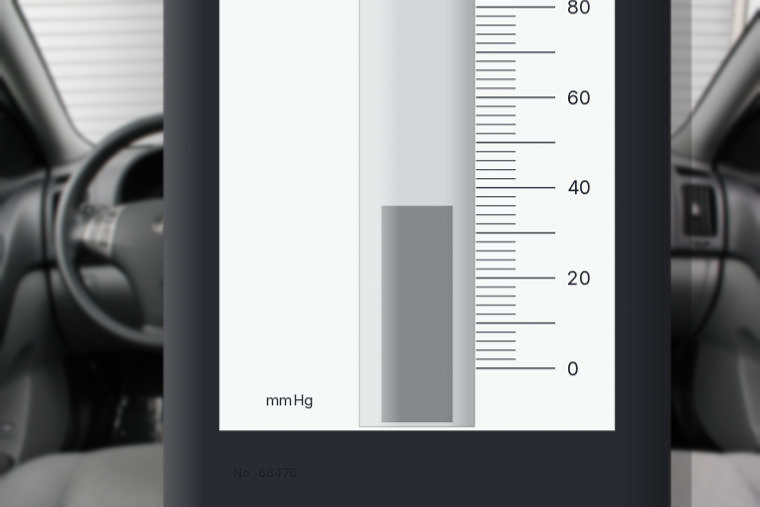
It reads **36** mmHg
